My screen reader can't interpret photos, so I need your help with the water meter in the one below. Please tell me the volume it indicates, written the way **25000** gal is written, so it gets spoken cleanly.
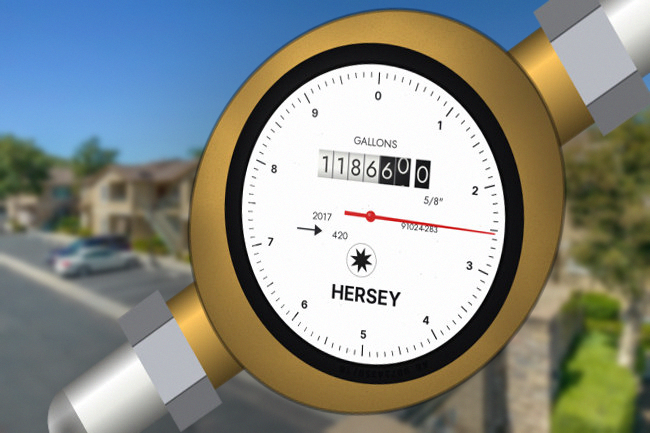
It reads **1186602.5** gal
